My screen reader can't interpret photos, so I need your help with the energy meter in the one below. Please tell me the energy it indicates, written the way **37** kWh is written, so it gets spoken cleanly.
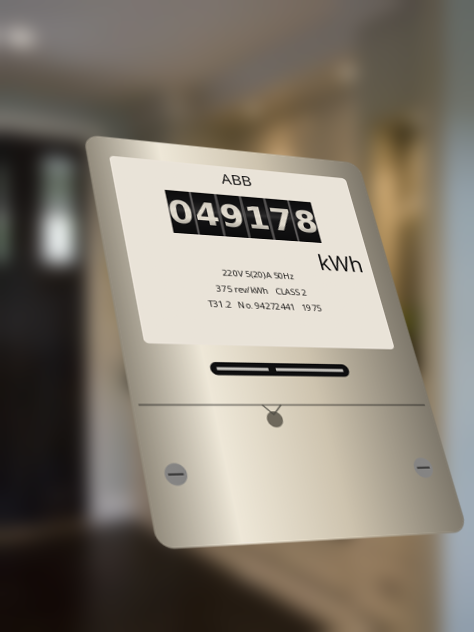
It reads **49178** kWh
